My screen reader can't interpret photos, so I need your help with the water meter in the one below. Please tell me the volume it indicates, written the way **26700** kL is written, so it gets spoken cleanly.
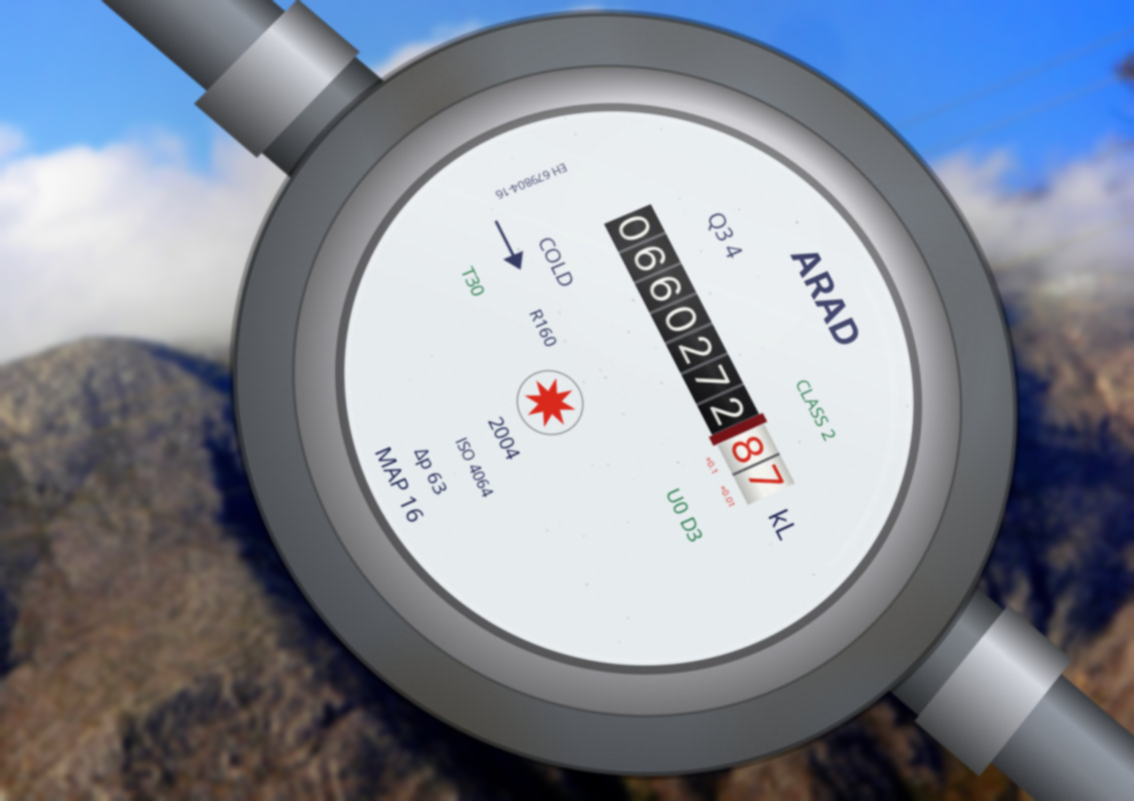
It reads **660272.87** kL
